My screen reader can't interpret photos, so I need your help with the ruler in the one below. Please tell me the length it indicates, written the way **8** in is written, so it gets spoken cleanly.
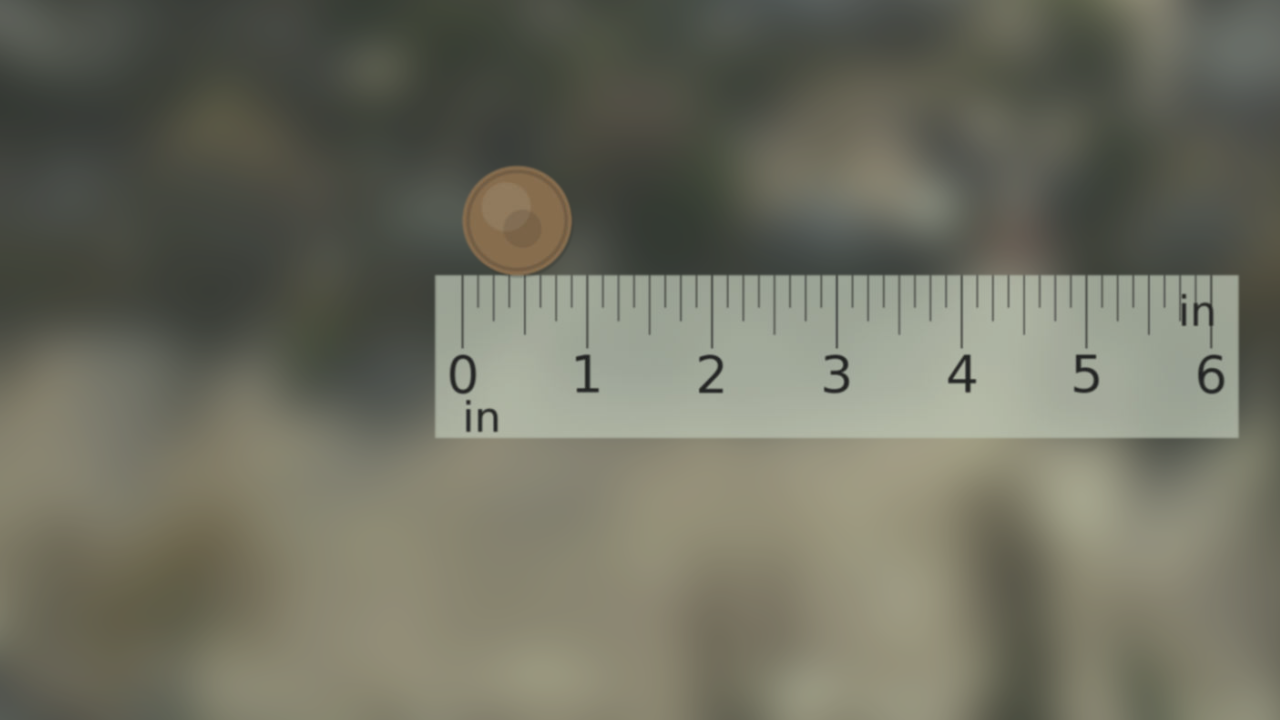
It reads **0.875** in
